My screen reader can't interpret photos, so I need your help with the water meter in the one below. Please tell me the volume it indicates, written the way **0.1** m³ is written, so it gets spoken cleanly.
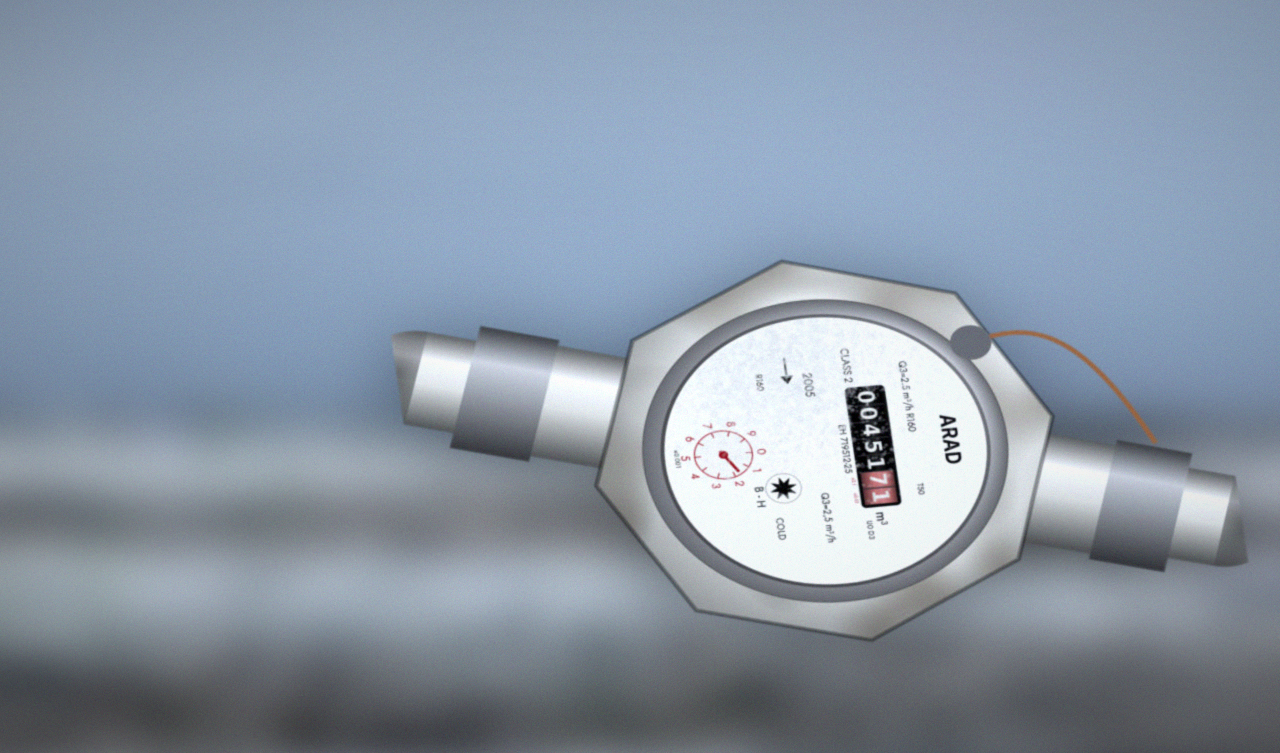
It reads **451.711** m³
